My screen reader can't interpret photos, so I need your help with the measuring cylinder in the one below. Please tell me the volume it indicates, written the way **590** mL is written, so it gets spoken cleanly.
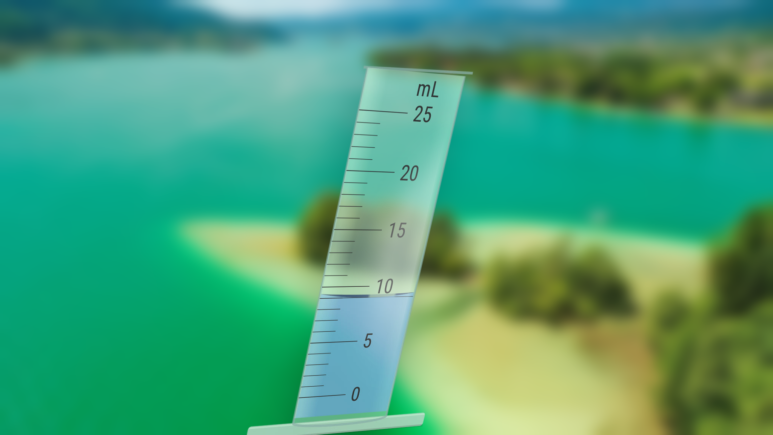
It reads **9** mL
